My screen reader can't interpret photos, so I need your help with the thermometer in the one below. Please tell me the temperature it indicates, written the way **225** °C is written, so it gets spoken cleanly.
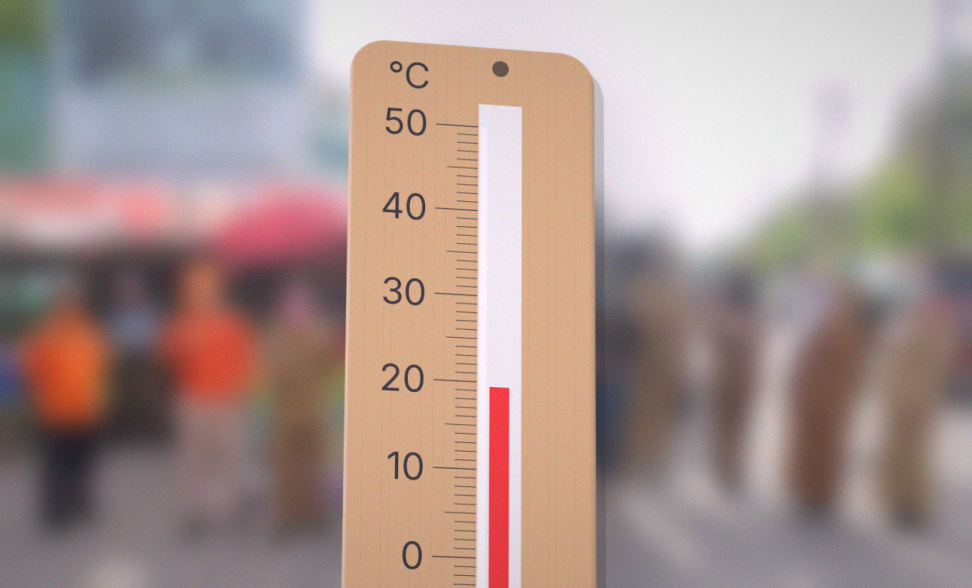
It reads **19.5** °C
